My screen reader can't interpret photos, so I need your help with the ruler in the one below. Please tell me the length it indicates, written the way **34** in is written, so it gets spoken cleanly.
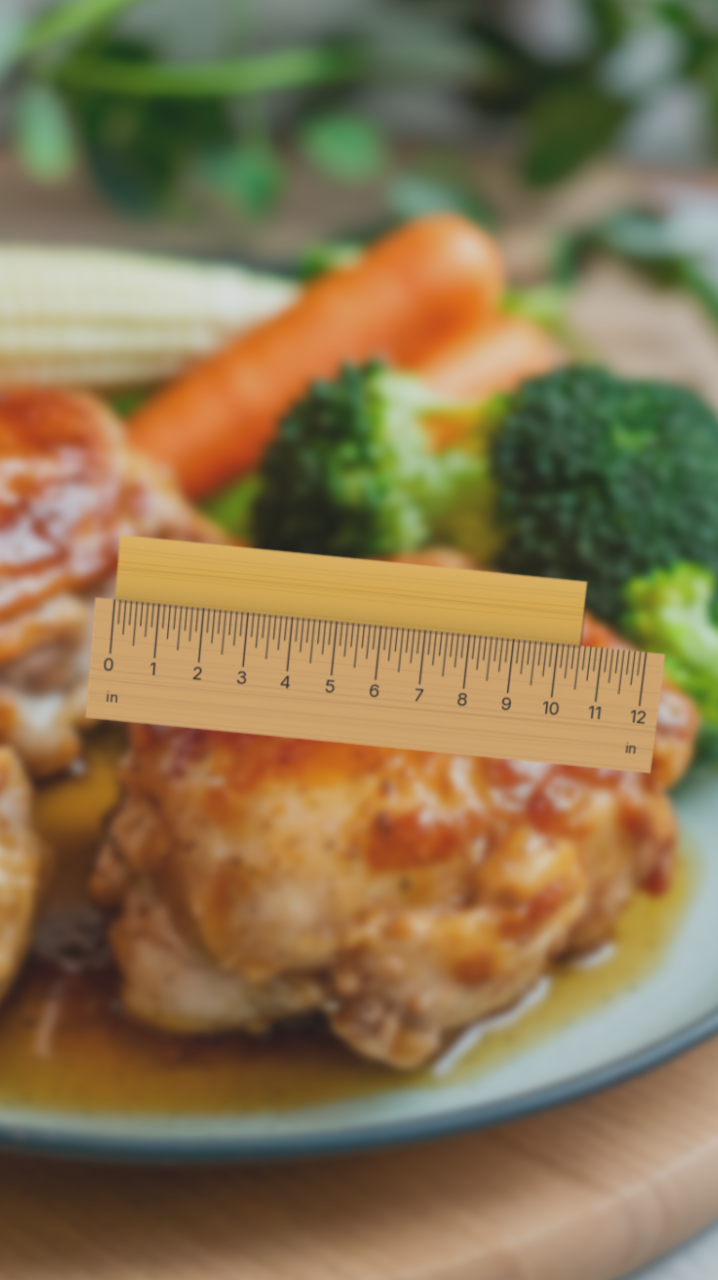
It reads **10.5** in
